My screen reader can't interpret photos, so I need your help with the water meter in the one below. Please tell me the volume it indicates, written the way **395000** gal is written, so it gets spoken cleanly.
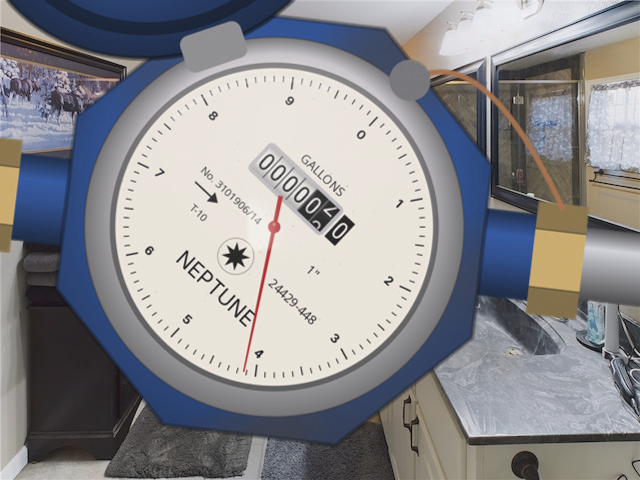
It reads **24.1** gal
